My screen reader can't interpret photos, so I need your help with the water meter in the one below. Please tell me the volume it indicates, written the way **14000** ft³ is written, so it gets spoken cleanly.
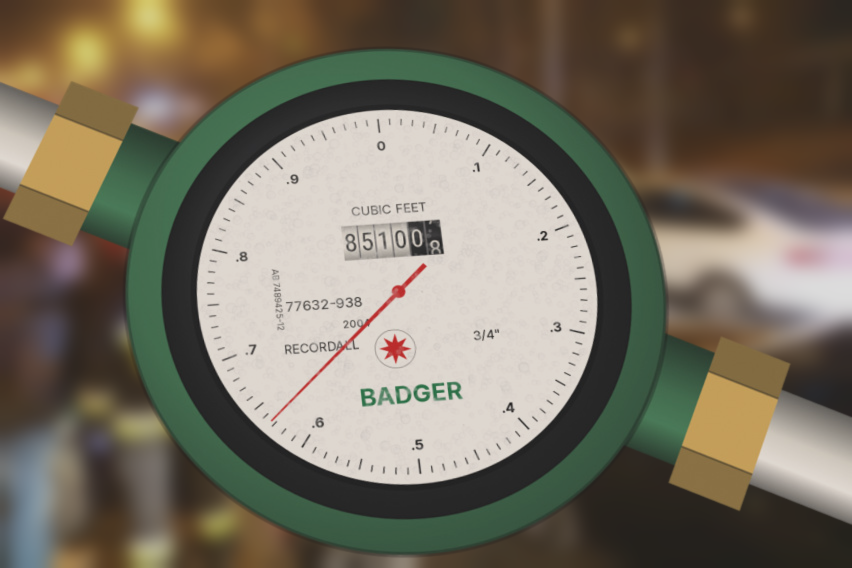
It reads **851007.63** ft³
